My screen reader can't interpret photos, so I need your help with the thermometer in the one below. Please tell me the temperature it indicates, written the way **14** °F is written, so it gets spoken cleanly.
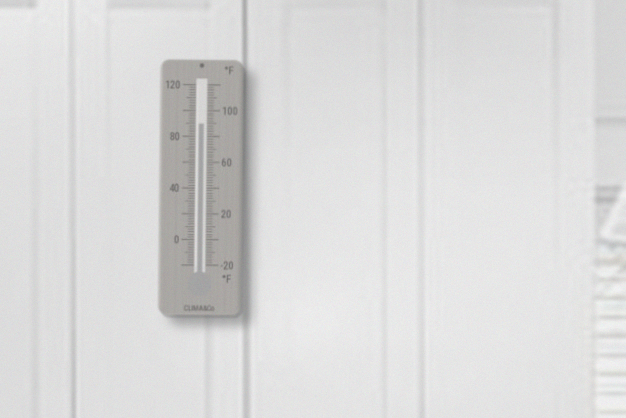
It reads **90** °F
